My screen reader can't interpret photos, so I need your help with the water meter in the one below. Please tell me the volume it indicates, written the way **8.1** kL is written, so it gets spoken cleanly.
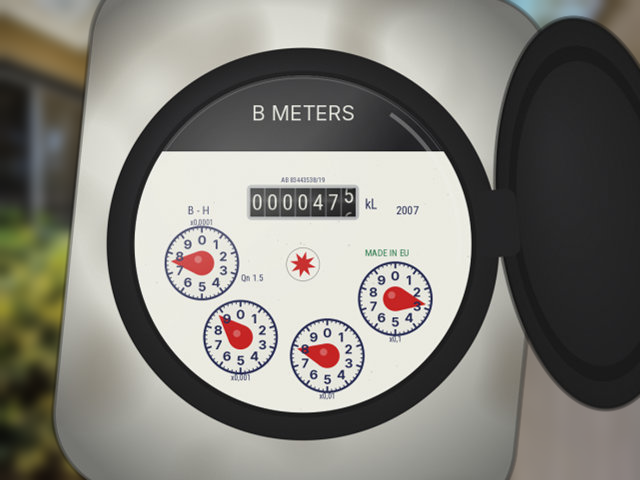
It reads **475.2787** kL
